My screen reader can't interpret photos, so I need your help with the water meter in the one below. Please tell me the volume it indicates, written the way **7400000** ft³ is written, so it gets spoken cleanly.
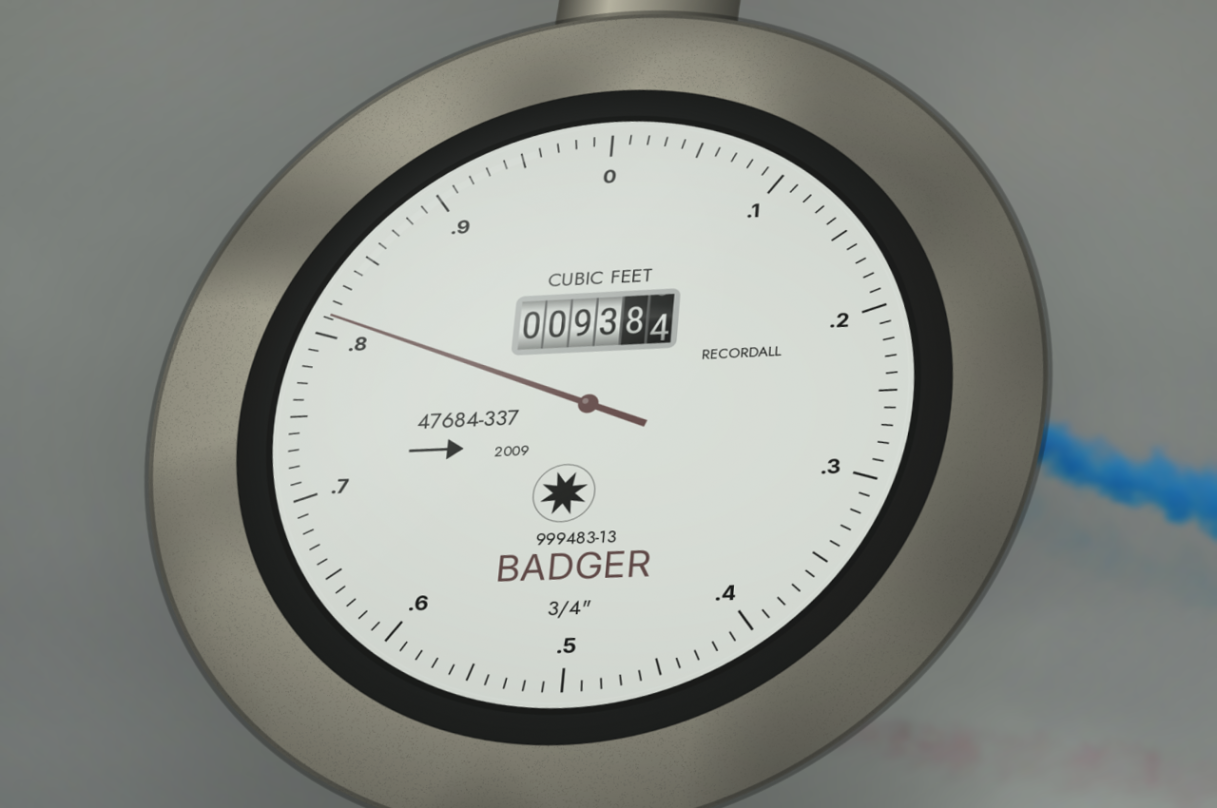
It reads **9383.81** ft³
